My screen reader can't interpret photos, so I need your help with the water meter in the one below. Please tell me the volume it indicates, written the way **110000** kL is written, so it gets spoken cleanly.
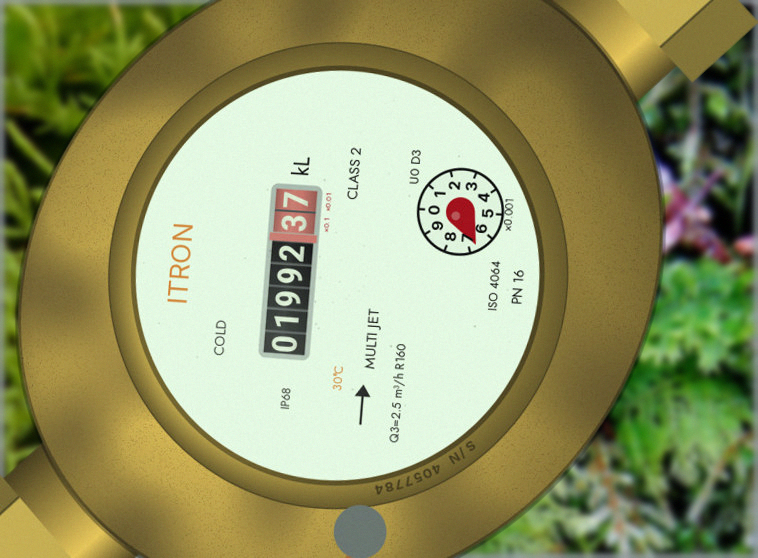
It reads **1992.376** kL
